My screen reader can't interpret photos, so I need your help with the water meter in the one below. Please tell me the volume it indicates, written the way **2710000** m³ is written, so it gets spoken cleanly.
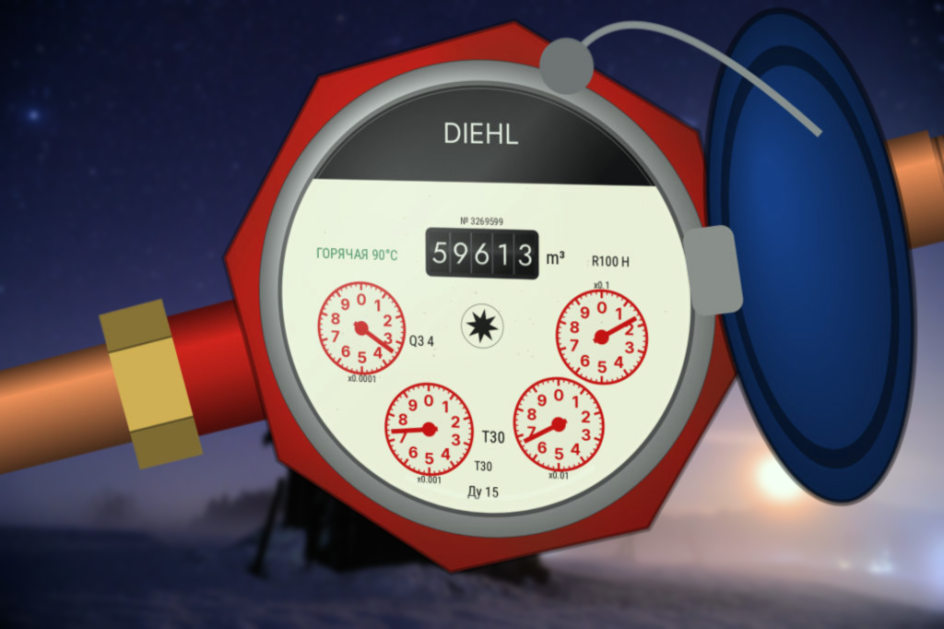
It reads **59613.1673** m³
